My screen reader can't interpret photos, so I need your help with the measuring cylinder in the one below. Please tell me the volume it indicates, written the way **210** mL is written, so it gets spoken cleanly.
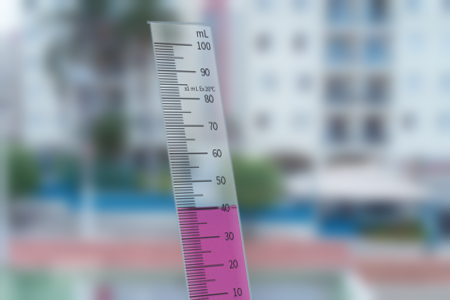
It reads **40** mL
